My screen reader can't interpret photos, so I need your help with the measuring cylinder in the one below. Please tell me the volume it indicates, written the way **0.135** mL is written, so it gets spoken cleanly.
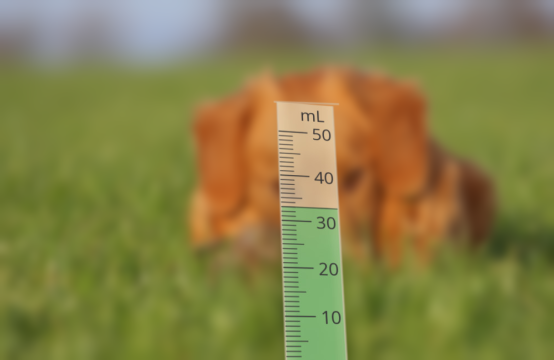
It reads **33** mL
